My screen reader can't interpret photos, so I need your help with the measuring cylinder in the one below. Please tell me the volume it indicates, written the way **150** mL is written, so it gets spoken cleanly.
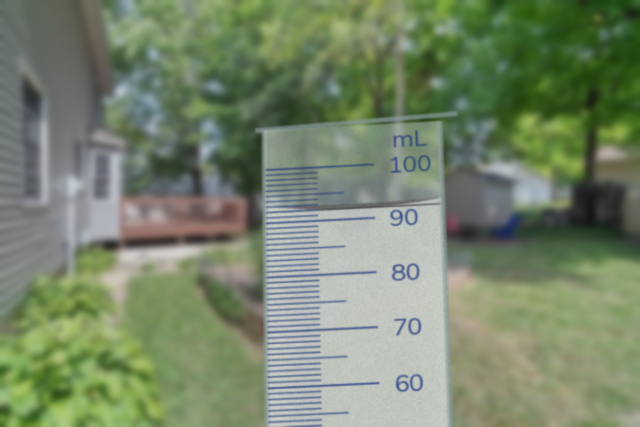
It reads **92** mL
